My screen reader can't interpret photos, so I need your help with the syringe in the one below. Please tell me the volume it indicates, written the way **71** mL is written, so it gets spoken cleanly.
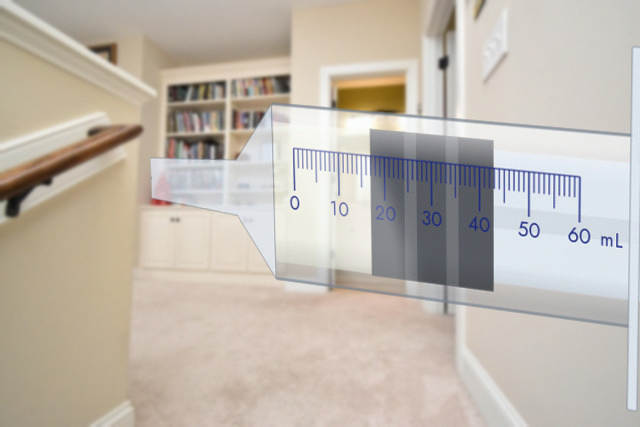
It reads **17** mL
